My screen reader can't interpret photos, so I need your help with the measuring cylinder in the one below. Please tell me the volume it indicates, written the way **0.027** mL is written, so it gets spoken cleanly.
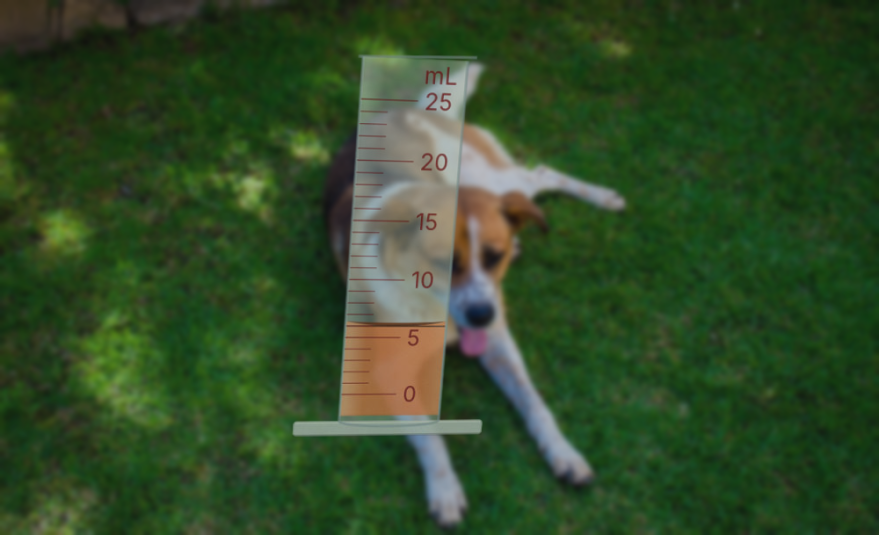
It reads **6** mL
